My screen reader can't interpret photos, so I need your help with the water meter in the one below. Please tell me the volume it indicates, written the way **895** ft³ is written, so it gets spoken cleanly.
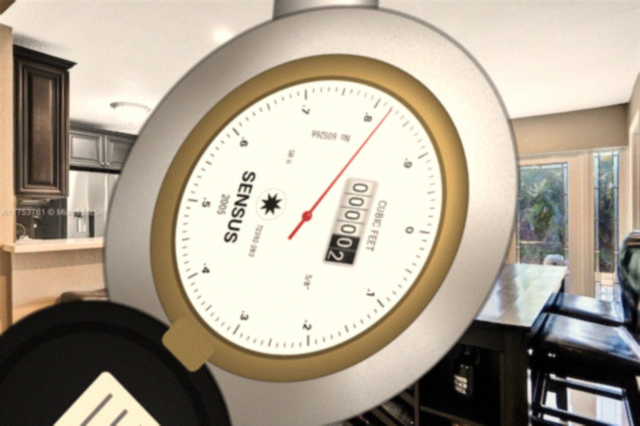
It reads **1.82** ft³
